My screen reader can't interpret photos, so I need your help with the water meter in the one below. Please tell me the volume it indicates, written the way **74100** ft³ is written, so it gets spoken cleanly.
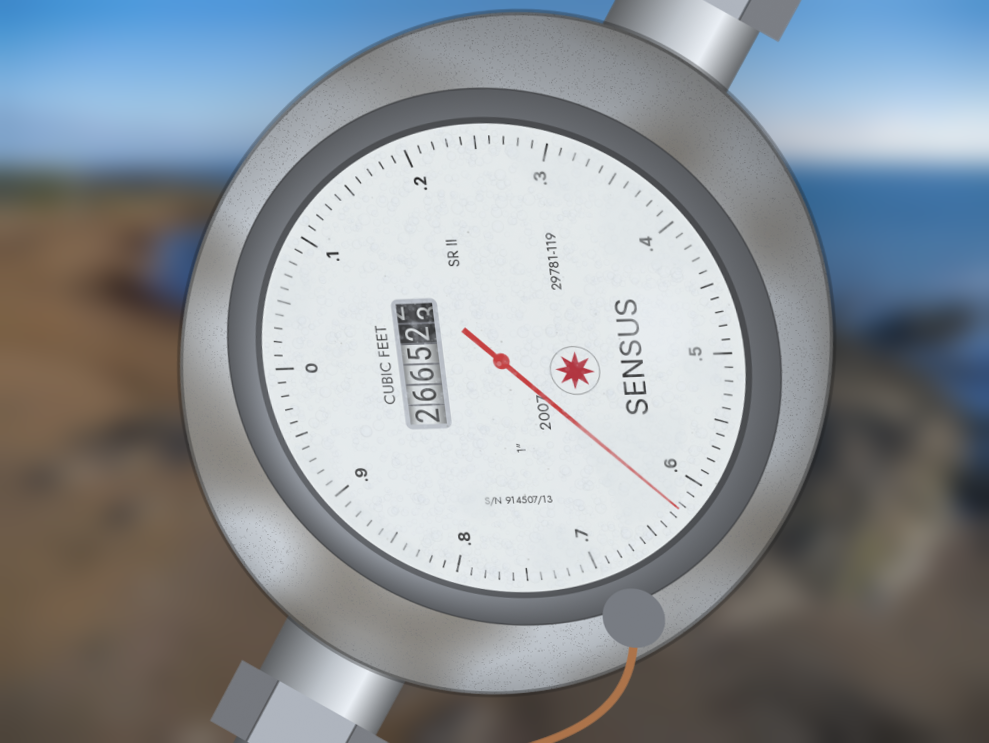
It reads **266522.62** ft³
